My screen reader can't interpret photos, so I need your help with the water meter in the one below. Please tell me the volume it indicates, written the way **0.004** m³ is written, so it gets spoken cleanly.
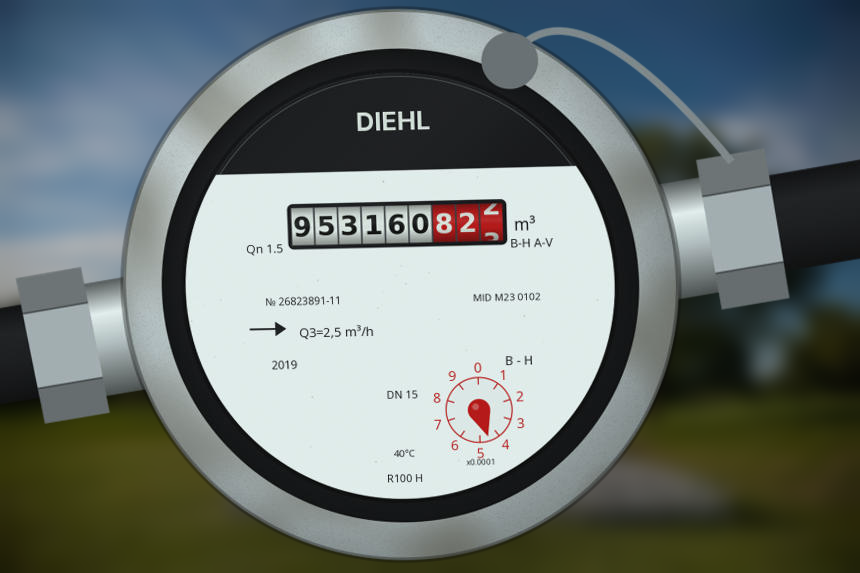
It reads **953160.8224** m³
